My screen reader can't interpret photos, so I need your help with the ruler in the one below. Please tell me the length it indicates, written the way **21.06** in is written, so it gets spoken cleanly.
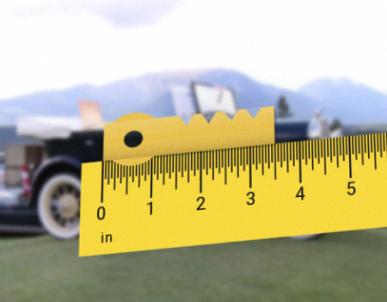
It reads **3.5** in
